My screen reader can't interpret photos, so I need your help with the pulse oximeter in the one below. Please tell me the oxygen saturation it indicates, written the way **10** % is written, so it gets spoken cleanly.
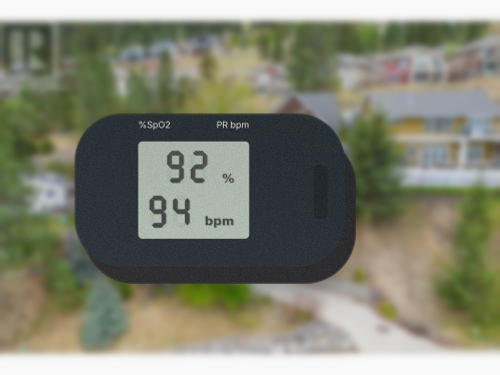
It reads **92** %
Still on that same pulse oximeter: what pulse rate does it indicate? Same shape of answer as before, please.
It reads **94** bpm
